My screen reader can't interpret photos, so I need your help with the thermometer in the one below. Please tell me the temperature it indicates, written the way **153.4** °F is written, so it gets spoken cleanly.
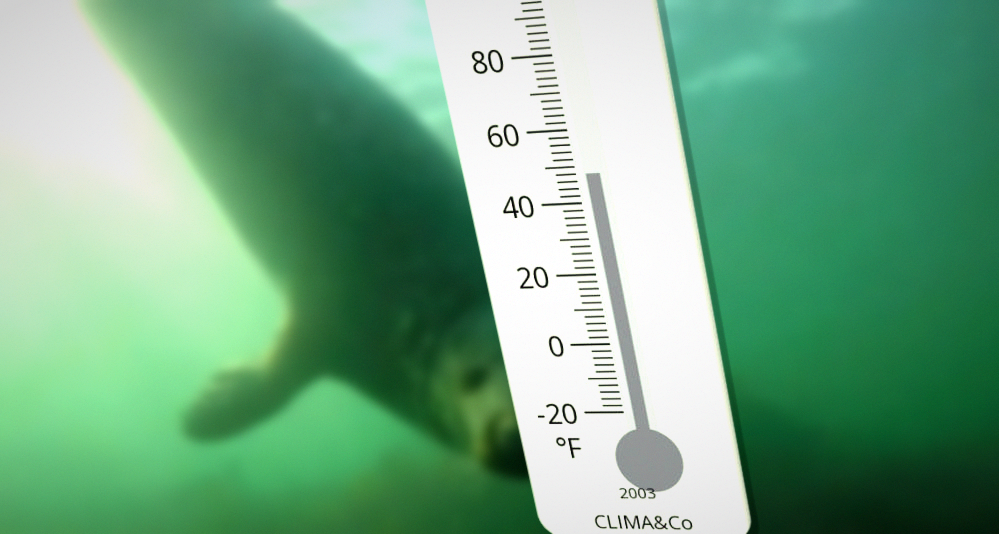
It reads **48** °F
